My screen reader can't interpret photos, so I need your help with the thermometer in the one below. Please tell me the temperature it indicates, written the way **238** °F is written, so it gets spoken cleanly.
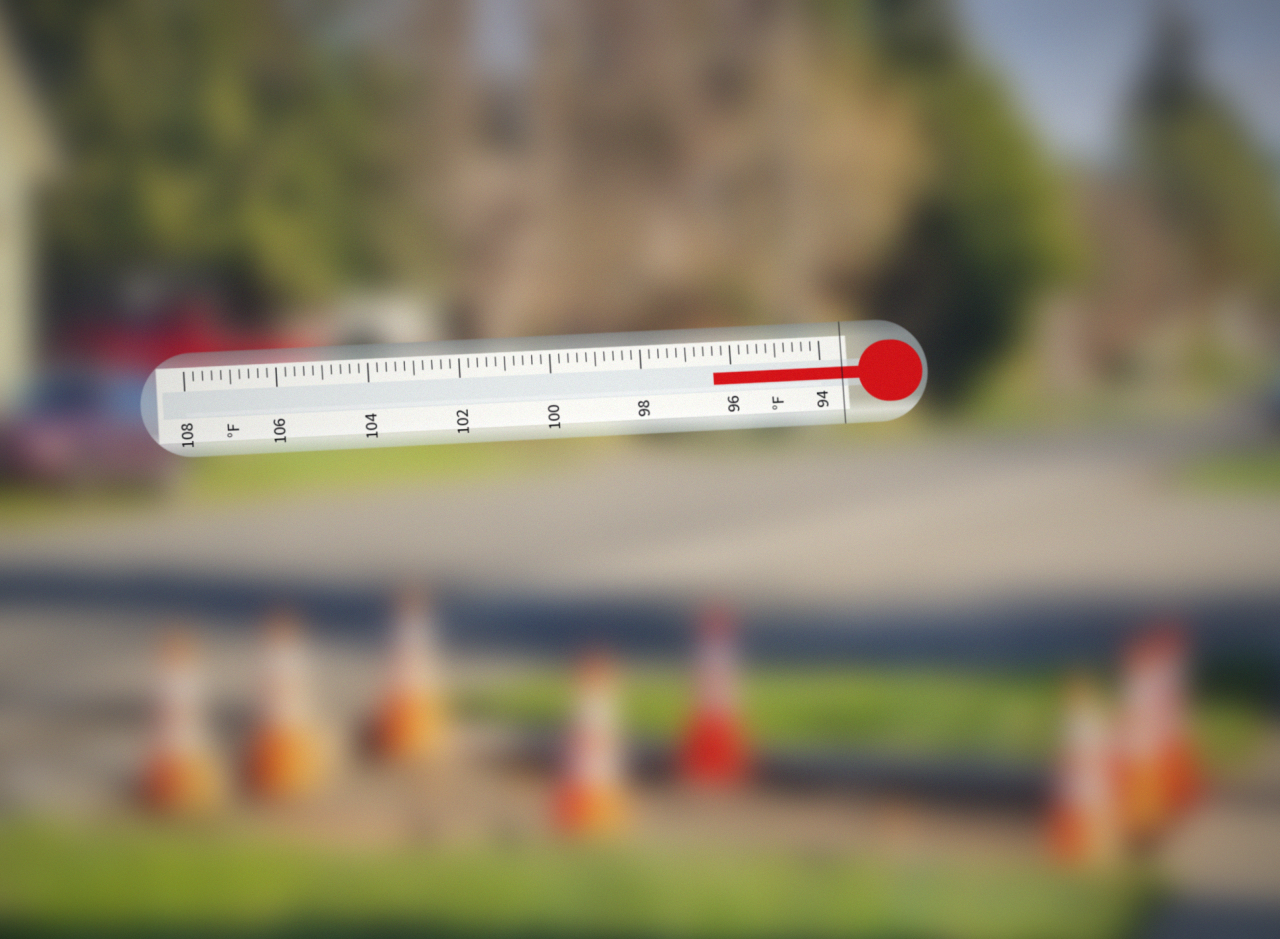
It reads **96.4** °F
